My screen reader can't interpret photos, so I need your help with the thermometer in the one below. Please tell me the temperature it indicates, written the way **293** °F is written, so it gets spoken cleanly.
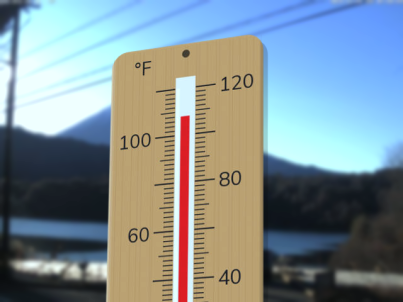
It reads **108** °F
